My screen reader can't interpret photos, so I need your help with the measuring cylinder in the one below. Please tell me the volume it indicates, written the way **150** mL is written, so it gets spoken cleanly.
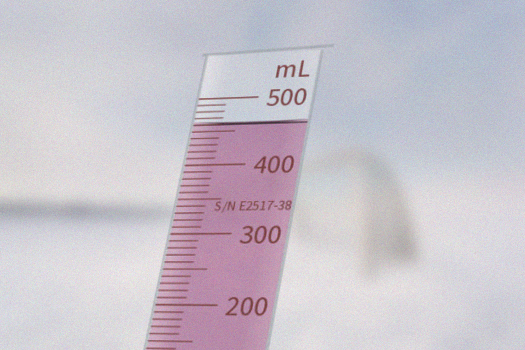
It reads **460** mL
